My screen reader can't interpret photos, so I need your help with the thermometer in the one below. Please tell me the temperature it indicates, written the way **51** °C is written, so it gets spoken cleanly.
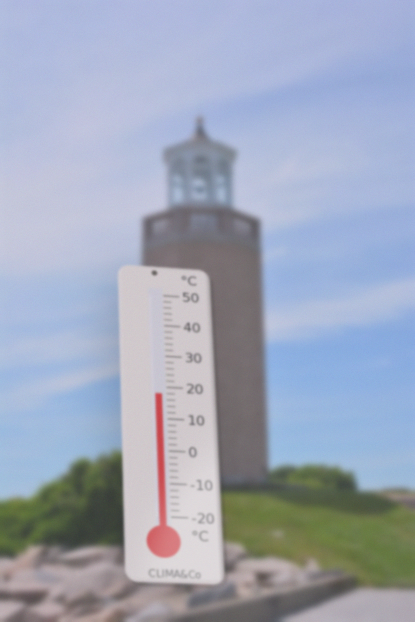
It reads **18** °C
